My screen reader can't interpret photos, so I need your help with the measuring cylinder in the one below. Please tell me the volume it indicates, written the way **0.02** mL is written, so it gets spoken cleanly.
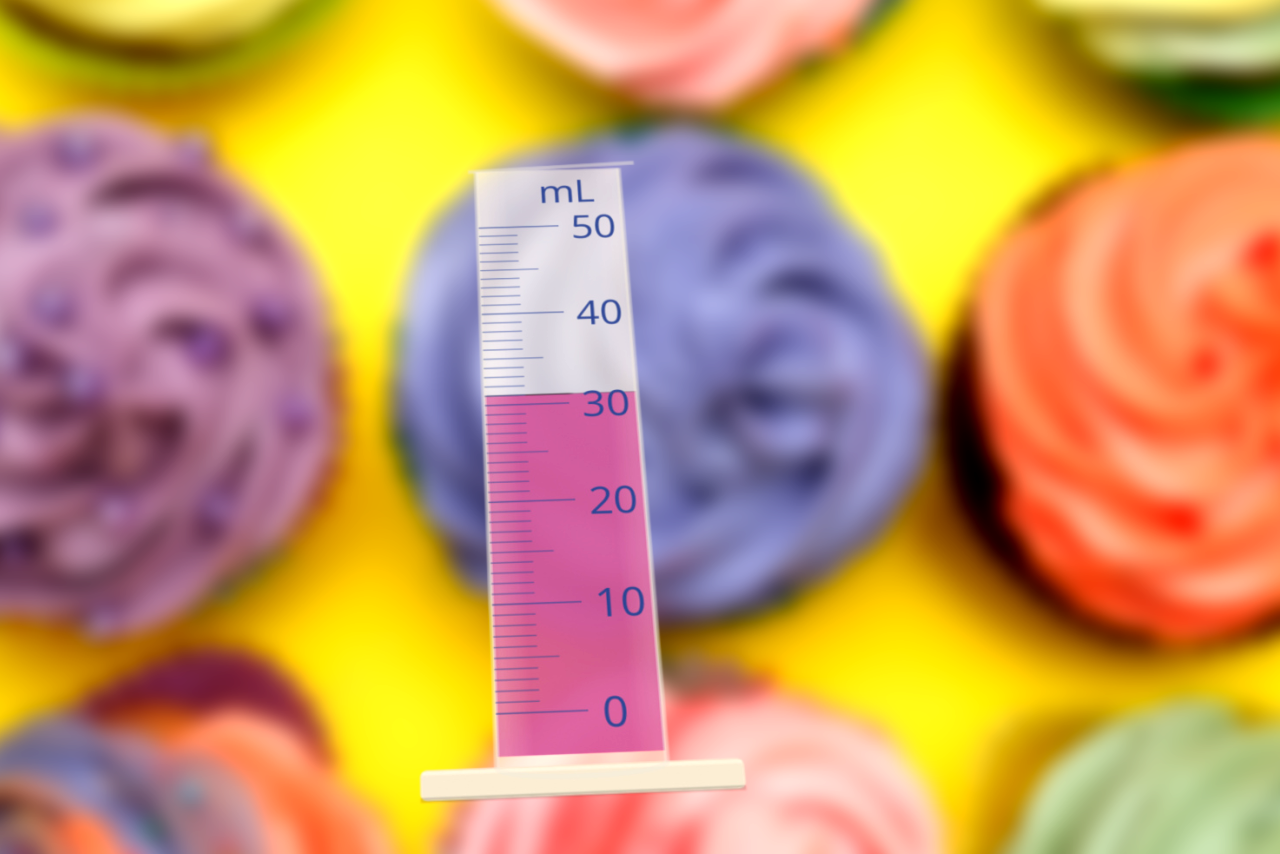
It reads **31** mL
